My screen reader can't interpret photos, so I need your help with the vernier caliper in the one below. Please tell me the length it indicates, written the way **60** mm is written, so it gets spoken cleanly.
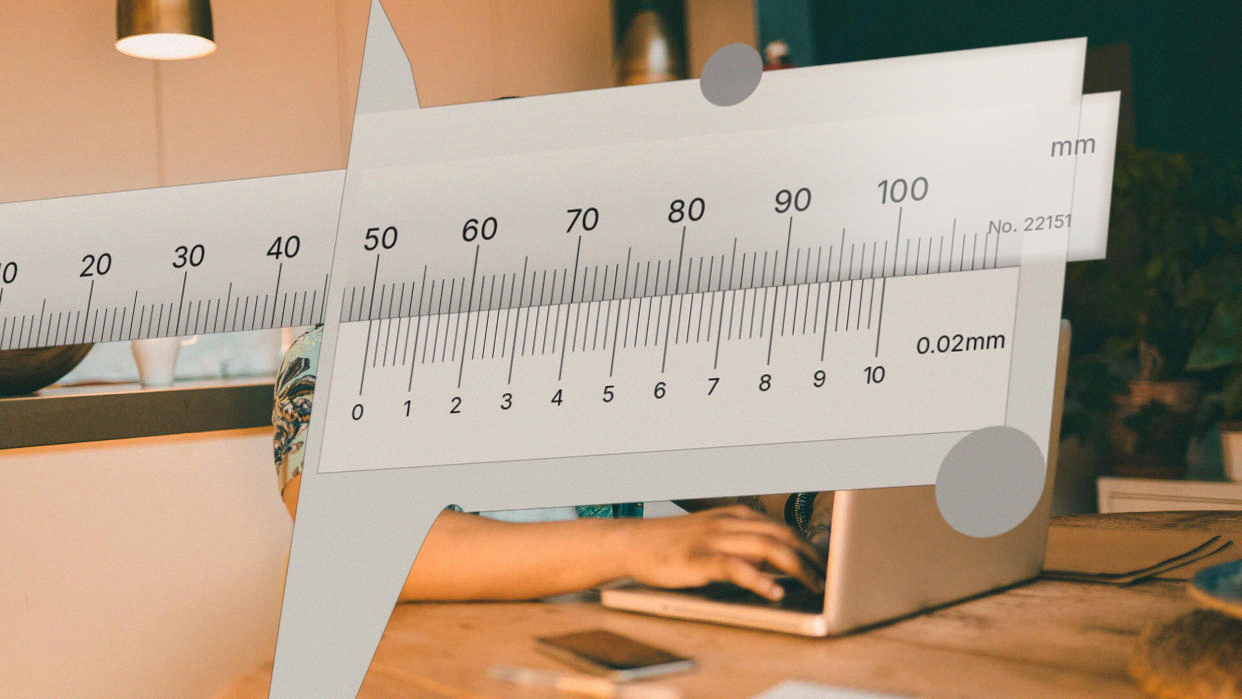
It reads **50.2** mm
